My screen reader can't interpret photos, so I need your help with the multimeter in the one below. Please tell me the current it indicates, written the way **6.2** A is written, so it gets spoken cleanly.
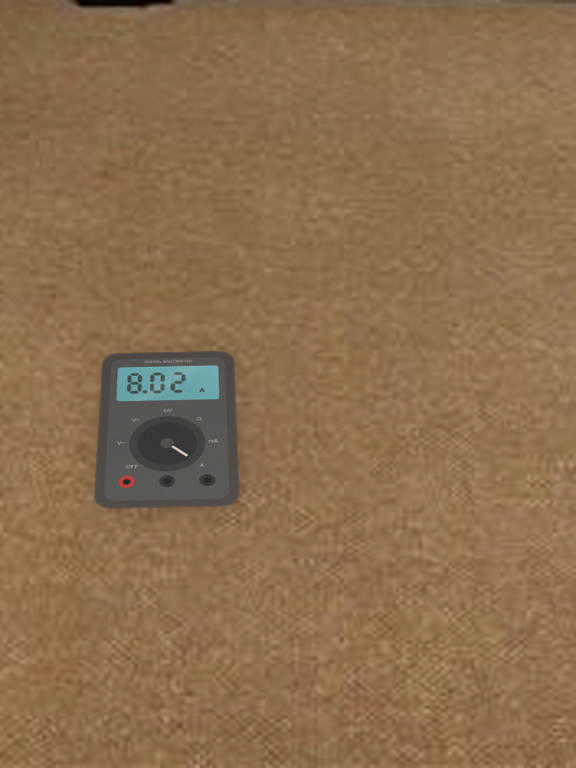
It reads **8.02** A
